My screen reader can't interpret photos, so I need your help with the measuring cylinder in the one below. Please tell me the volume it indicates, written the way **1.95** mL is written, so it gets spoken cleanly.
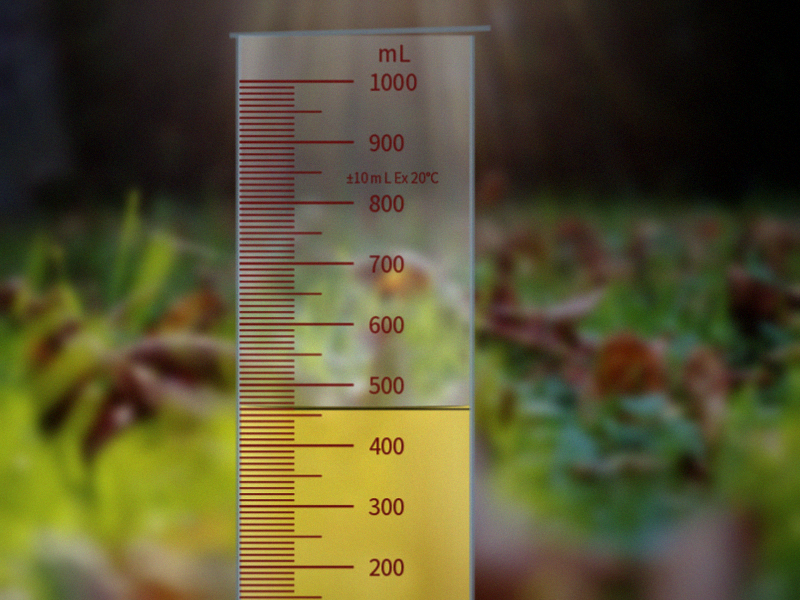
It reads **460** mL
